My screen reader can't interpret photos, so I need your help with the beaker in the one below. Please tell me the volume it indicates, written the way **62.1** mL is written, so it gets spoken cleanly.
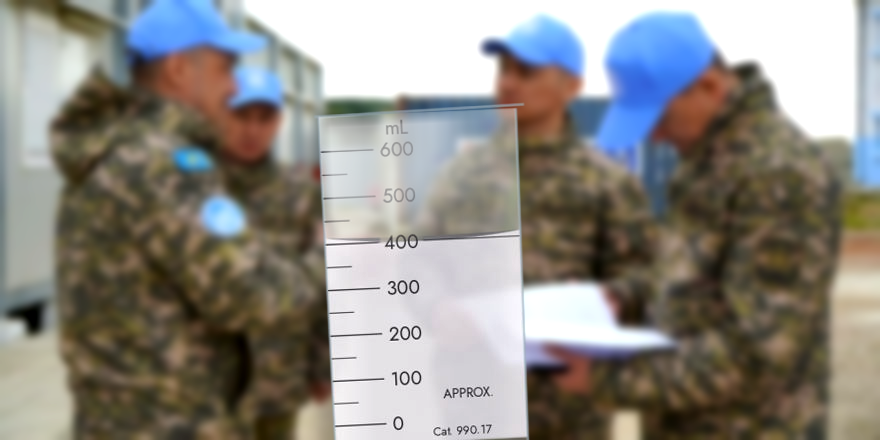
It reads **400** mL
